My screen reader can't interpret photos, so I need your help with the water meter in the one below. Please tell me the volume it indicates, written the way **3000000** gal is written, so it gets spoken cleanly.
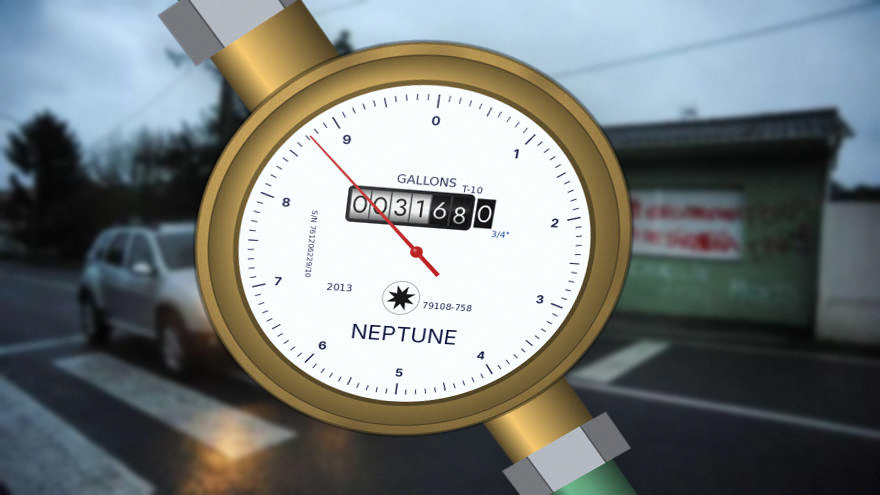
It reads **31678.7** gal
